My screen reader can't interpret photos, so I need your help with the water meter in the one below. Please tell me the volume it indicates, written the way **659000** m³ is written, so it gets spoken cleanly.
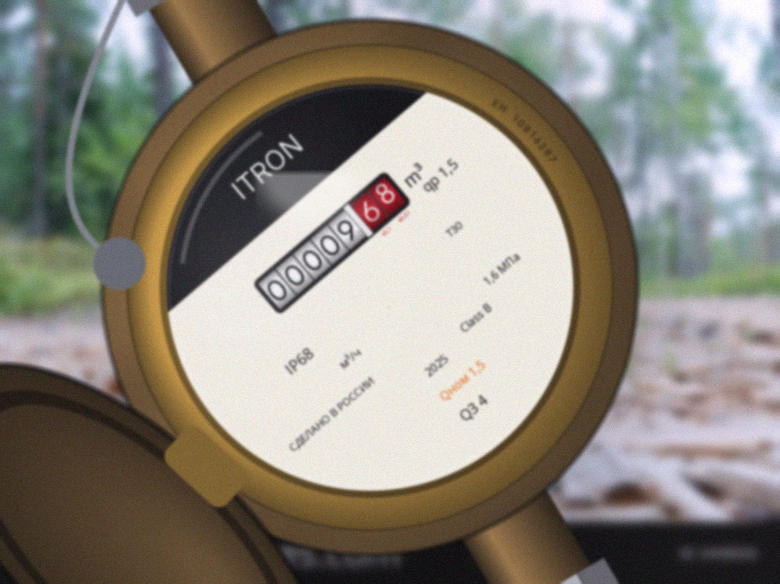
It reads **9.68** m³
